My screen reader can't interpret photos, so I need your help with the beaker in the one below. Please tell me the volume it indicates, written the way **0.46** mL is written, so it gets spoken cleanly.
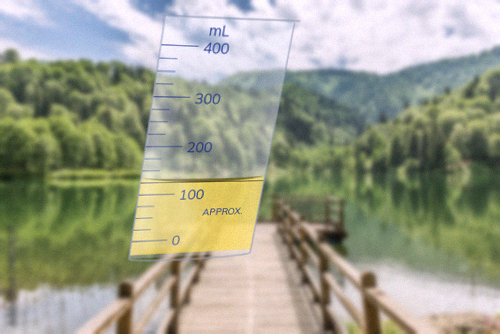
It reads **125** mL
